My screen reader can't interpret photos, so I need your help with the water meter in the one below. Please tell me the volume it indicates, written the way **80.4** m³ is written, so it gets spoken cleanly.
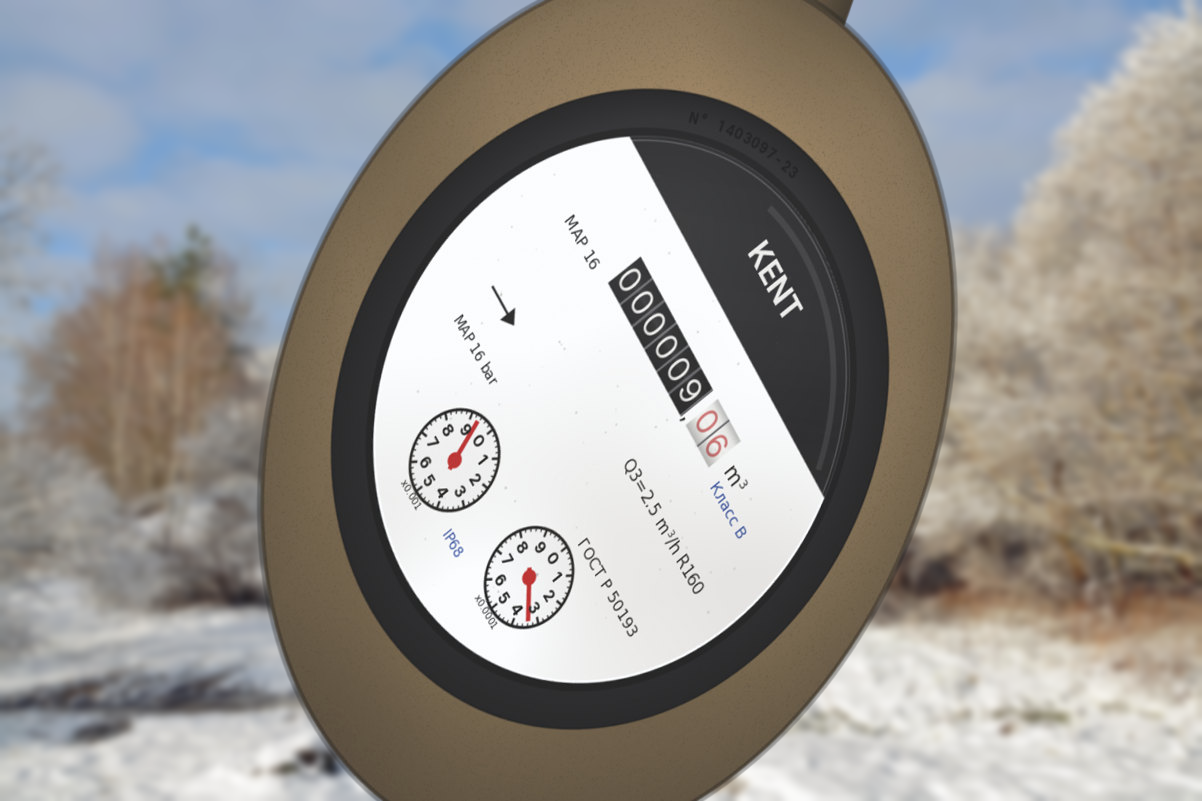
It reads **9.0593** m³
